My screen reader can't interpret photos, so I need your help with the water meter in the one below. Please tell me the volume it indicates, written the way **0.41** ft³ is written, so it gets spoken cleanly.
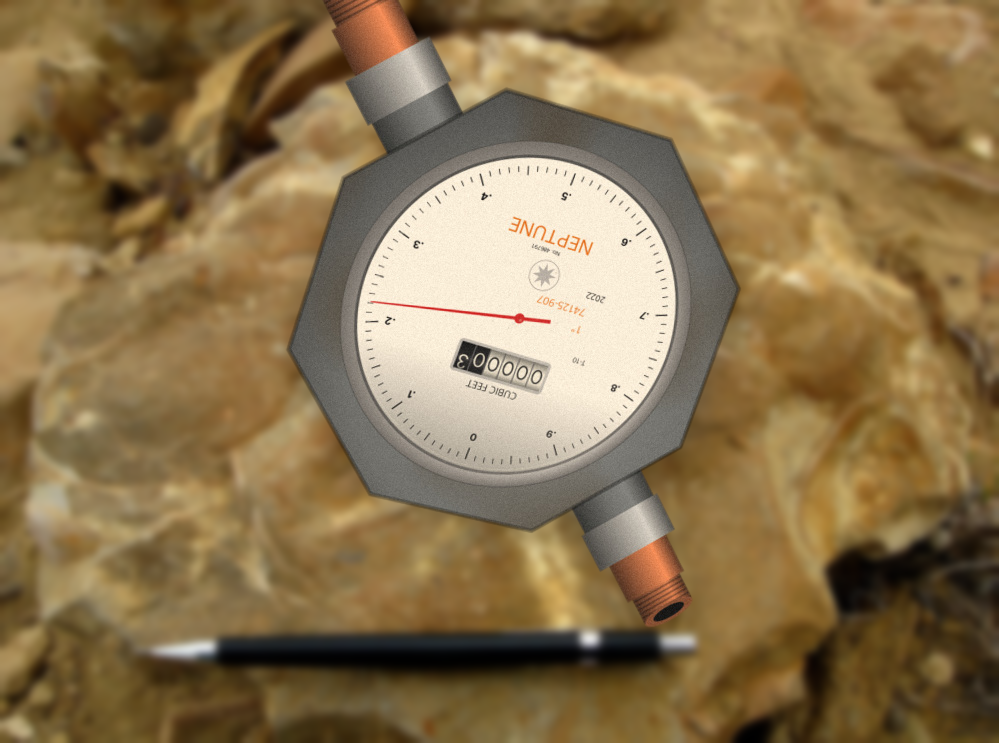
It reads **3.22** ft³
